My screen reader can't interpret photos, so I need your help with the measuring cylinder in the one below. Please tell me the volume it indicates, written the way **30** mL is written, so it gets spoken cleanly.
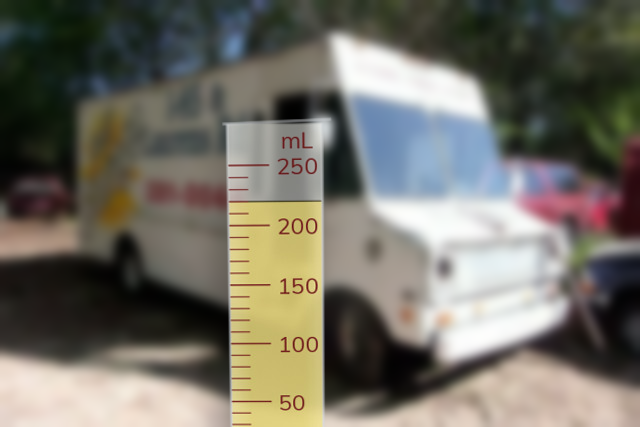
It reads **220** mL
